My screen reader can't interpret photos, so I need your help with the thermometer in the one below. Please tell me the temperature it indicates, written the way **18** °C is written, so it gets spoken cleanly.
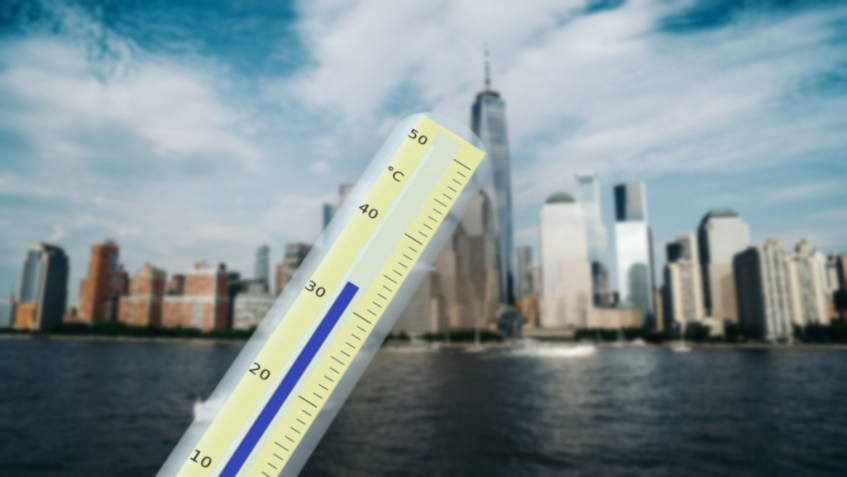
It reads **32.5** °C
